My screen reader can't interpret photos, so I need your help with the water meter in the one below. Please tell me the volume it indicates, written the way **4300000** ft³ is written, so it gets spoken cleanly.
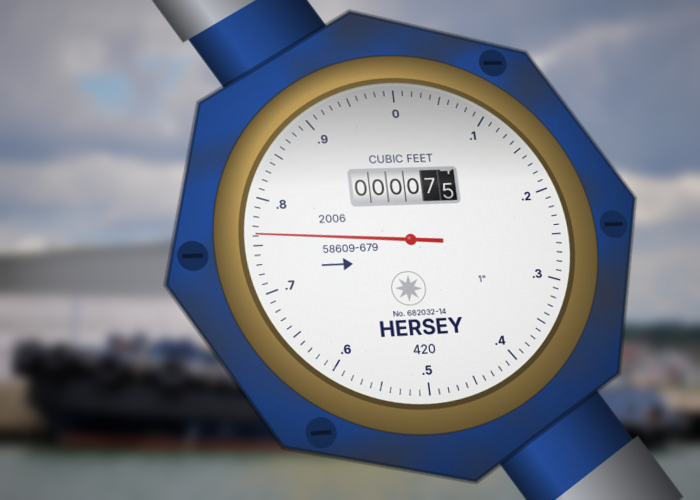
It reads **74.76** ft³
